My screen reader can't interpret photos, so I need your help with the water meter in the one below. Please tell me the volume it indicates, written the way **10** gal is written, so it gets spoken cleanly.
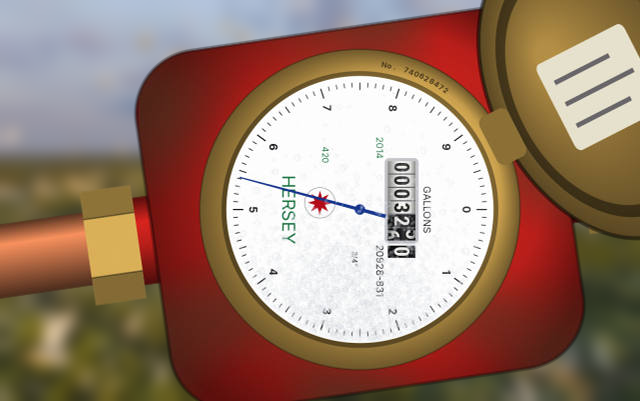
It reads **3255.4** gal
